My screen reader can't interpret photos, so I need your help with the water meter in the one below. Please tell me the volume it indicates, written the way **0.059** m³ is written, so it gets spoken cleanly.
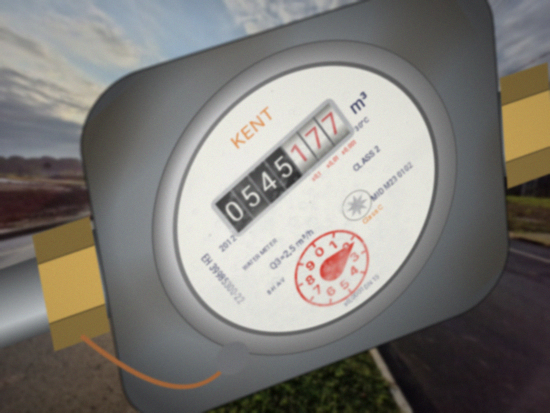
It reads **545.1772** m³
